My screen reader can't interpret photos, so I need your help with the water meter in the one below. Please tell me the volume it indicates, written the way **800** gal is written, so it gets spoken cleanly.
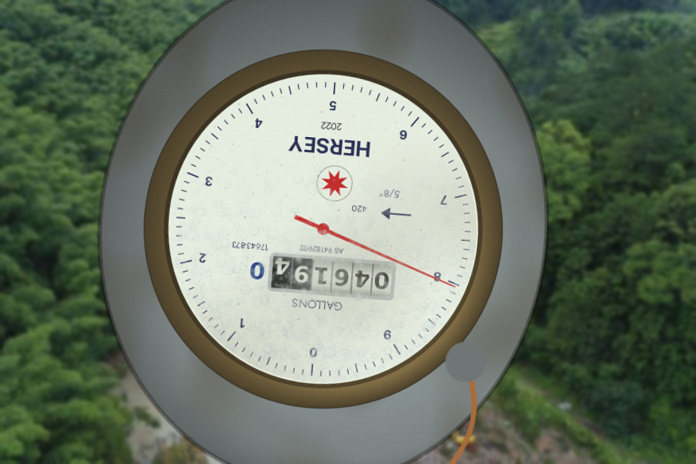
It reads **461938.0** gal
